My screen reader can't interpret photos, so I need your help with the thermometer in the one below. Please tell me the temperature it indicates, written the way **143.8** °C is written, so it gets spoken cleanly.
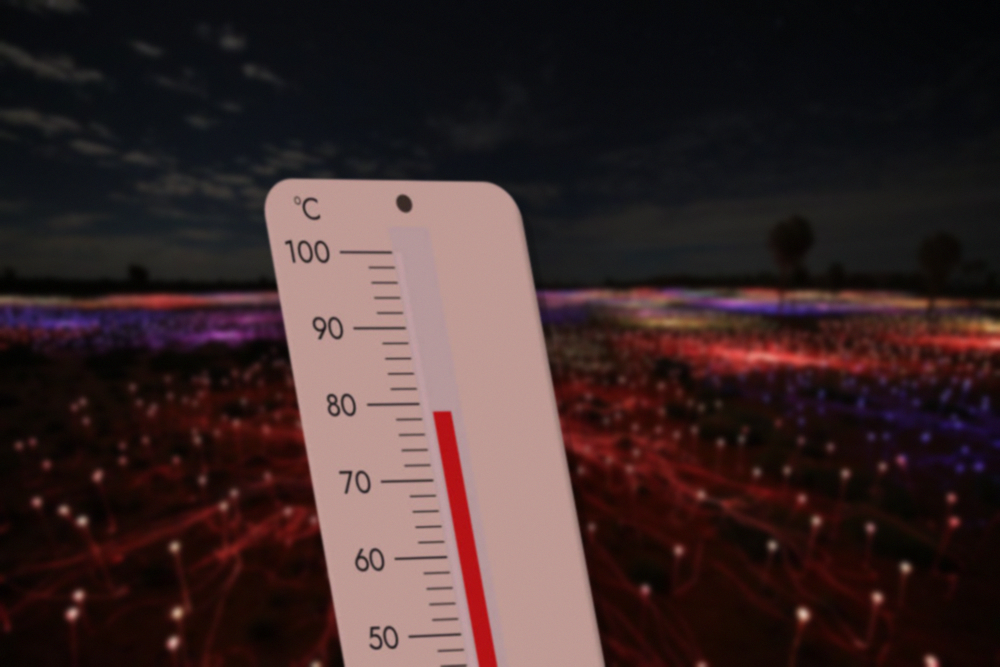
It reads **79** °C
